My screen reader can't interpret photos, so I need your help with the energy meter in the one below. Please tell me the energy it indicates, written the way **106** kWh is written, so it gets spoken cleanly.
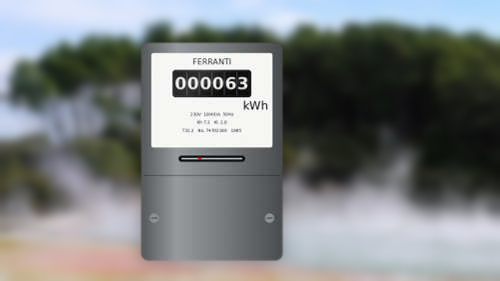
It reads **63** kWh
